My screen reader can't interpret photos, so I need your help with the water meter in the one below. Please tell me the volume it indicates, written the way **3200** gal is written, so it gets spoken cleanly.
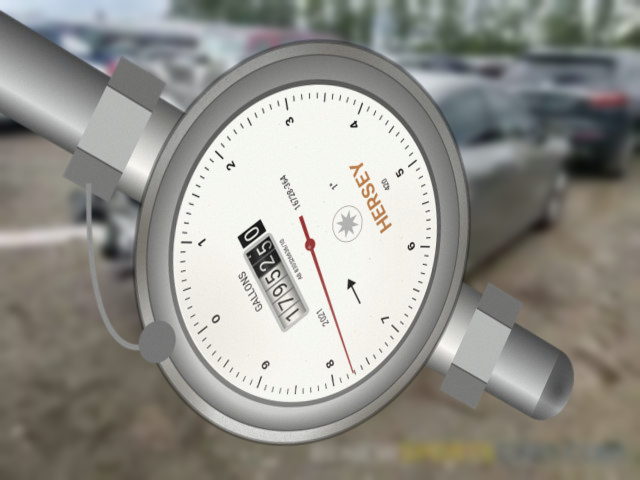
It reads **1795247.7** gal
